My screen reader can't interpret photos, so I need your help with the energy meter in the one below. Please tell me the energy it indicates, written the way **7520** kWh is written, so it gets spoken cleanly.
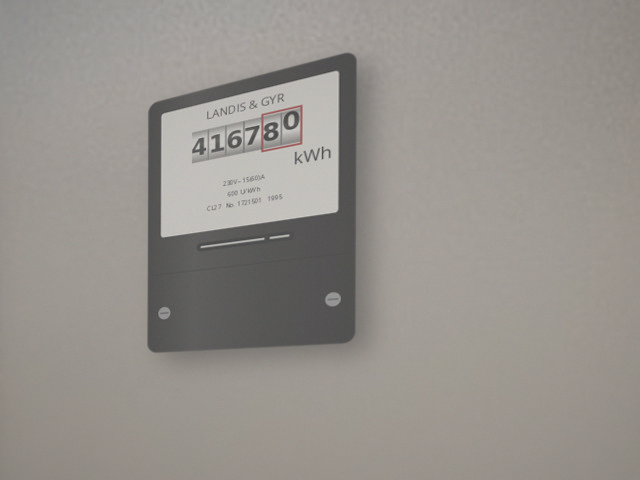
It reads **4167.80** kWh
